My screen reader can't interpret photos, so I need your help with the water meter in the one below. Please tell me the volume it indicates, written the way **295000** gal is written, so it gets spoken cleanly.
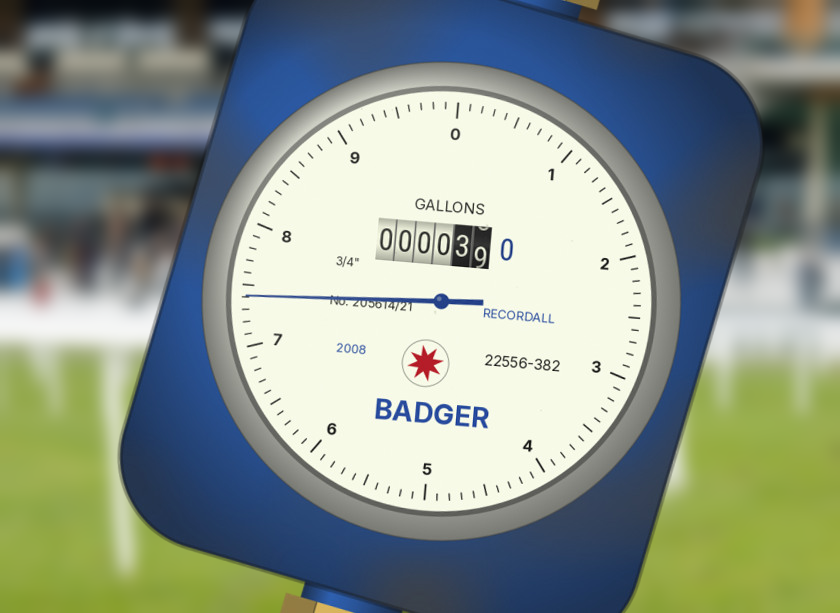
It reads **387.4** gal
